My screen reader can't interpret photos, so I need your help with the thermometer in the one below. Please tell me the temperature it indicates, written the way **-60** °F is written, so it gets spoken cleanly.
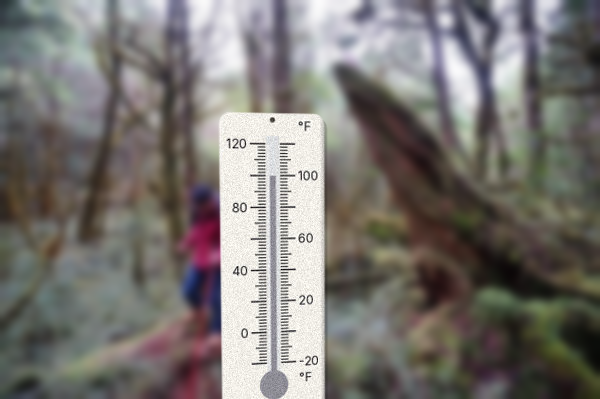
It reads **100** °F
